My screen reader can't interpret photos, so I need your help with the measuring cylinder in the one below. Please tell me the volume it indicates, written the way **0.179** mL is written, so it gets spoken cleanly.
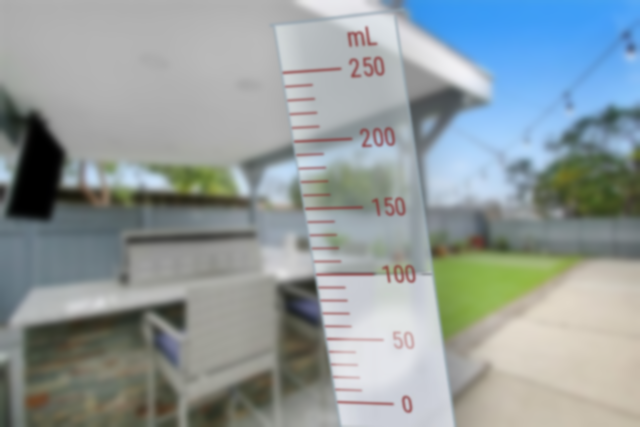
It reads **100** mL
